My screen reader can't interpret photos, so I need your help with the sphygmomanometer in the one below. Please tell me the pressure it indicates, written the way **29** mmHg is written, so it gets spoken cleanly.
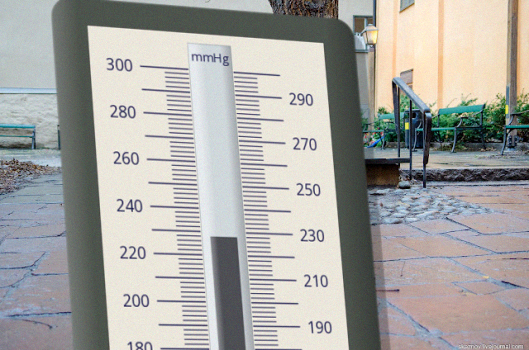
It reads **228** mmHg
